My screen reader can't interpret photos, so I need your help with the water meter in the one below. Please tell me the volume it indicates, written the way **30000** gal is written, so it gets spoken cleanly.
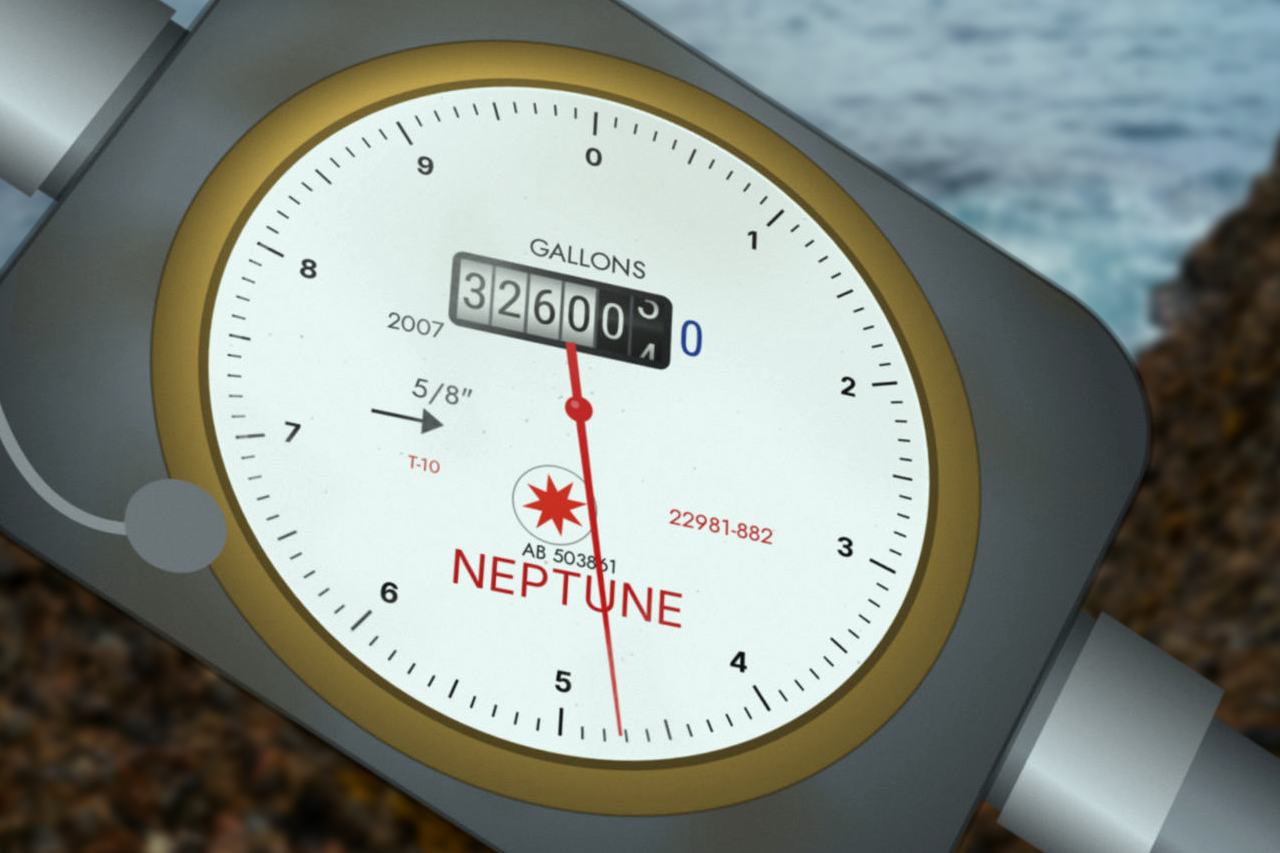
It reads **3260034.7** gal
